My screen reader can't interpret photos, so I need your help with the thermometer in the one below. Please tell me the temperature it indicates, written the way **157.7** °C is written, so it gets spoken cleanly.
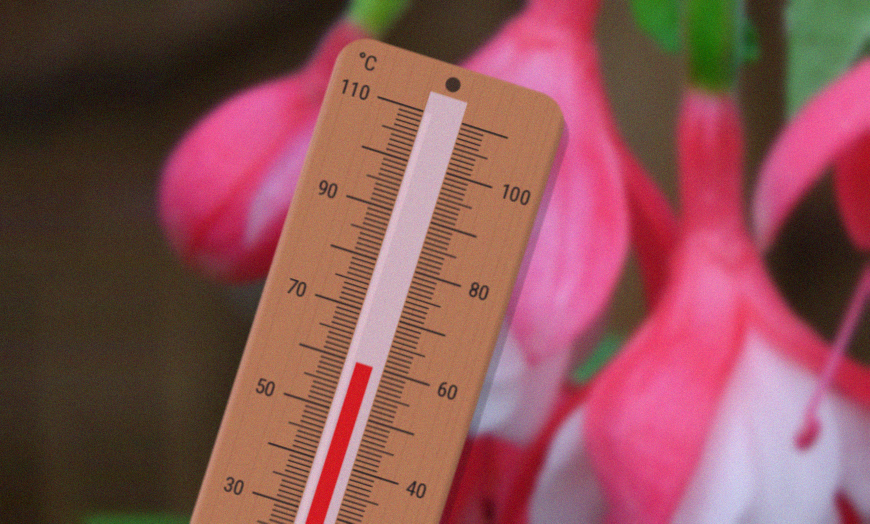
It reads **60** °C
